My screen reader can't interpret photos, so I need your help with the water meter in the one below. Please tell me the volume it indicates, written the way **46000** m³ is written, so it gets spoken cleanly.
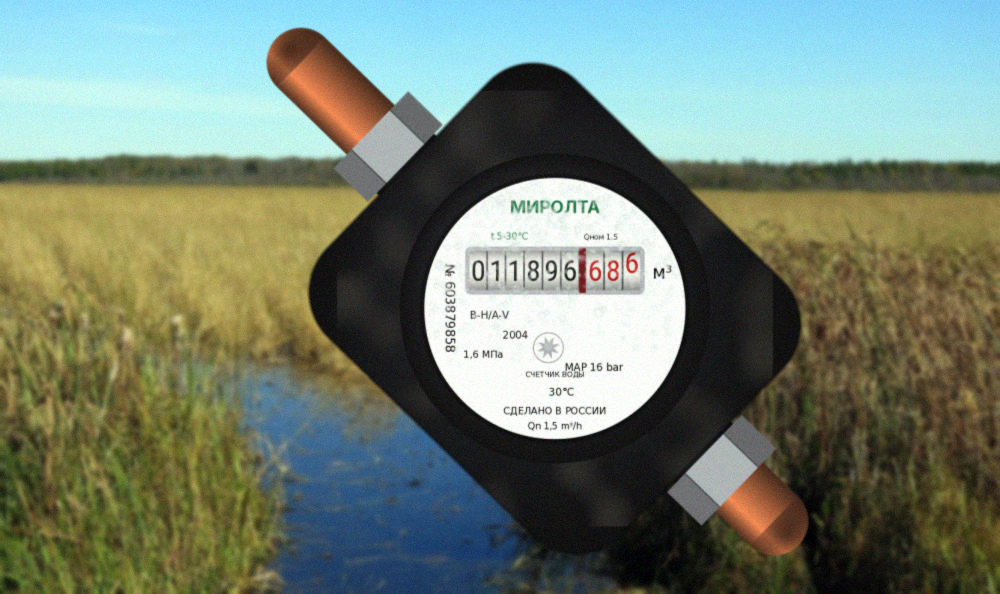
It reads **11896.686** m³
